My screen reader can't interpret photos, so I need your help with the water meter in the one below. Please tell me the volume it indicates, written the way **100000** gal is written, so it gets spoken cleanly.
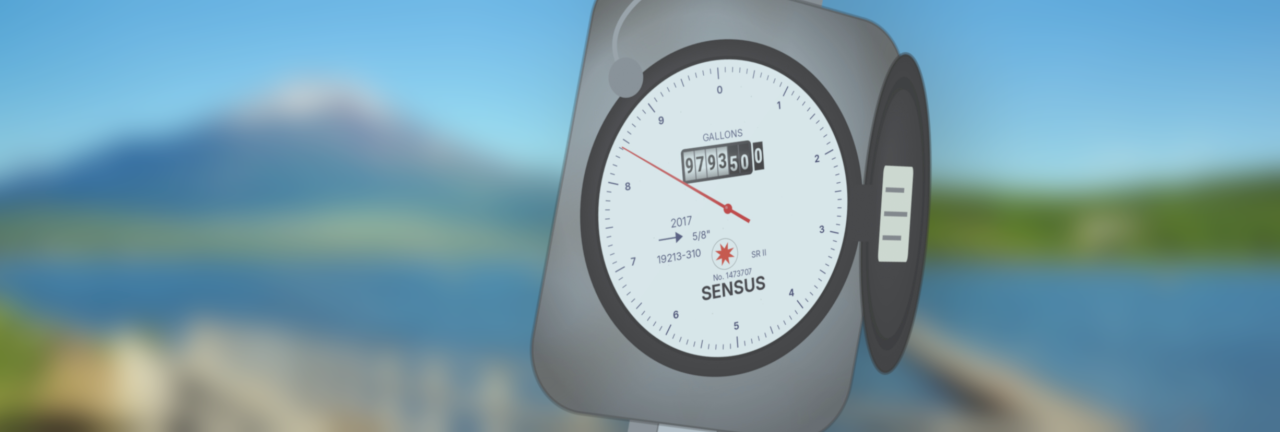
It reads **9793498.4** gal
